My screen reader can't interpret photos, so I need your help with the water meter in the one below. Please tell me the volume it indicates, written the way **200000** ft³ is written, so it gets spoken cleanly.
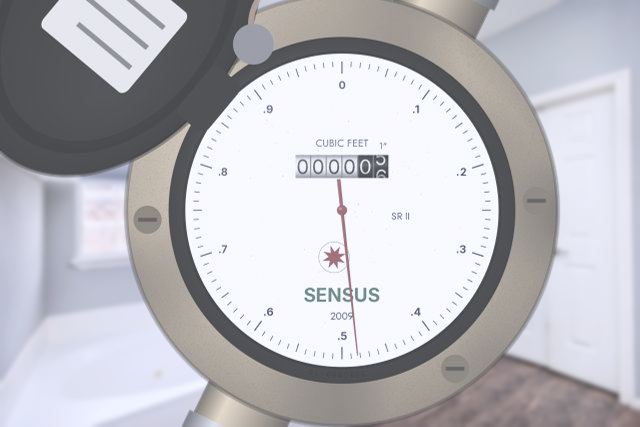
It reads **5.48** ft³
